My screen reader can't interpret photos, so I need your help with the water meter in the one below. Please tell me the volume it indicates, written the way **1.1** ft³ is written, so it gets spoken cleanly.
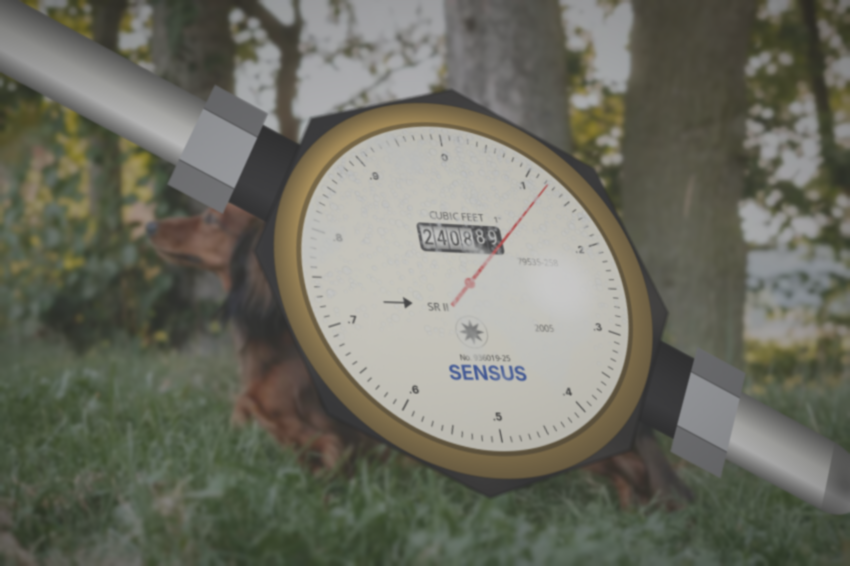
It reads **240889.12** ft³
